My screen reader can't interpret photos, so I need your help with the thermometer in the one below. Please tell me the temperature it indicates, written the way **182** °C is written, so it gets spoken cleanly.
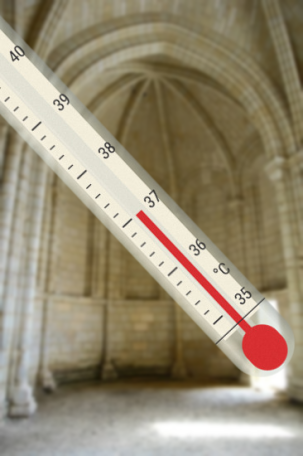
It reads **37** °C
